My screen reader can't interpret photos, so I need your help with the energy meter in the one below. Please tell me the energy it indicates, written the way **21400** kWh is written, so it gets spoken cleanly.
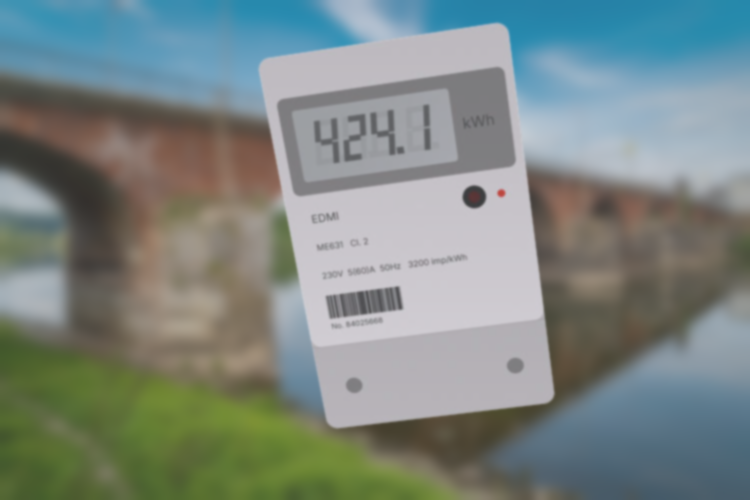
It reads **424.1** kWh
